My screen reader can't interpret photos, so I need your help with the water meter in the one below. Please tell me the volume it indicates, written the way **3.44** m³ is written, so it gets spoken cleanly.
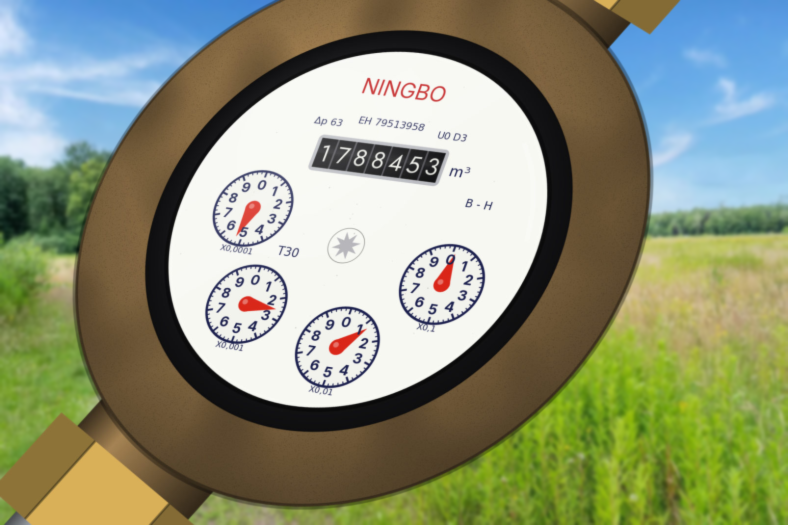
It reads **1788453.0125** m³
